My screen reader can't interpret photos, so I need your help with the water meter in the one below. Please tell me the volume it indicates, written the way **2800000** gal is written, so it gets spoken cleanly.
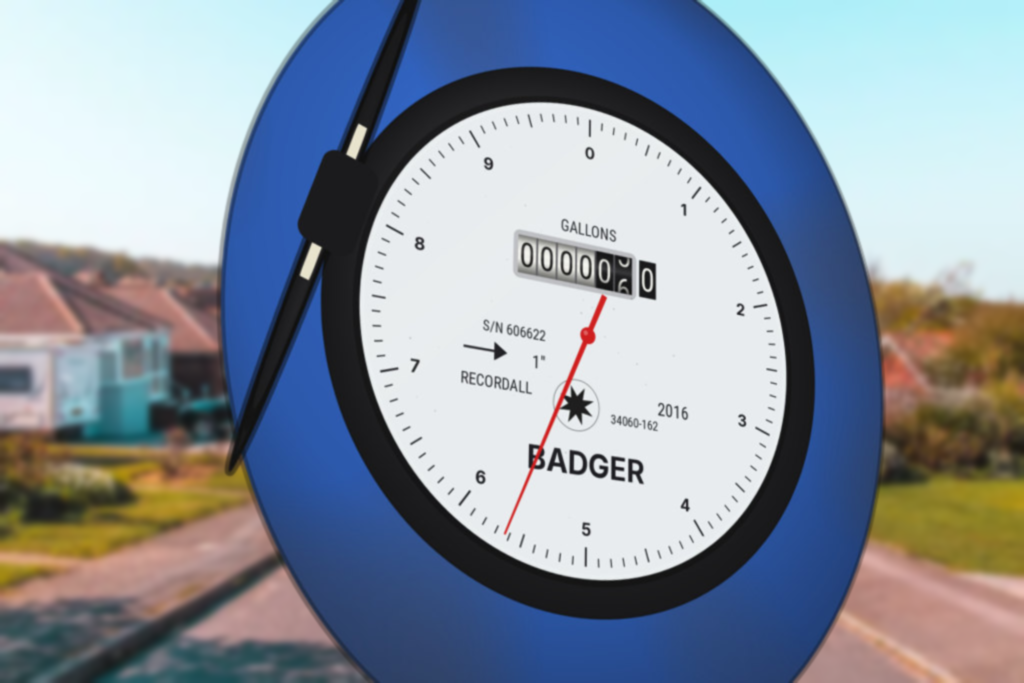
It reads **55.6** gal
